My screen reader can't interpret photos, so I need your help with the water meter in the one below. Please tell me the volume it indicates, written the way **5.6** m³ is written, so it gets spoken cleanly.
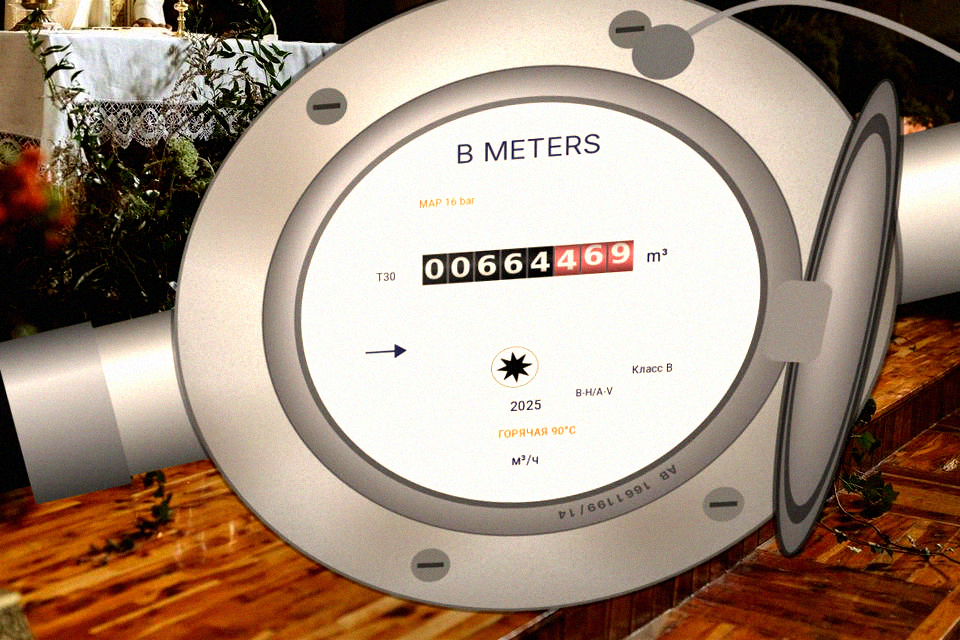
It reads **664.469** m³
